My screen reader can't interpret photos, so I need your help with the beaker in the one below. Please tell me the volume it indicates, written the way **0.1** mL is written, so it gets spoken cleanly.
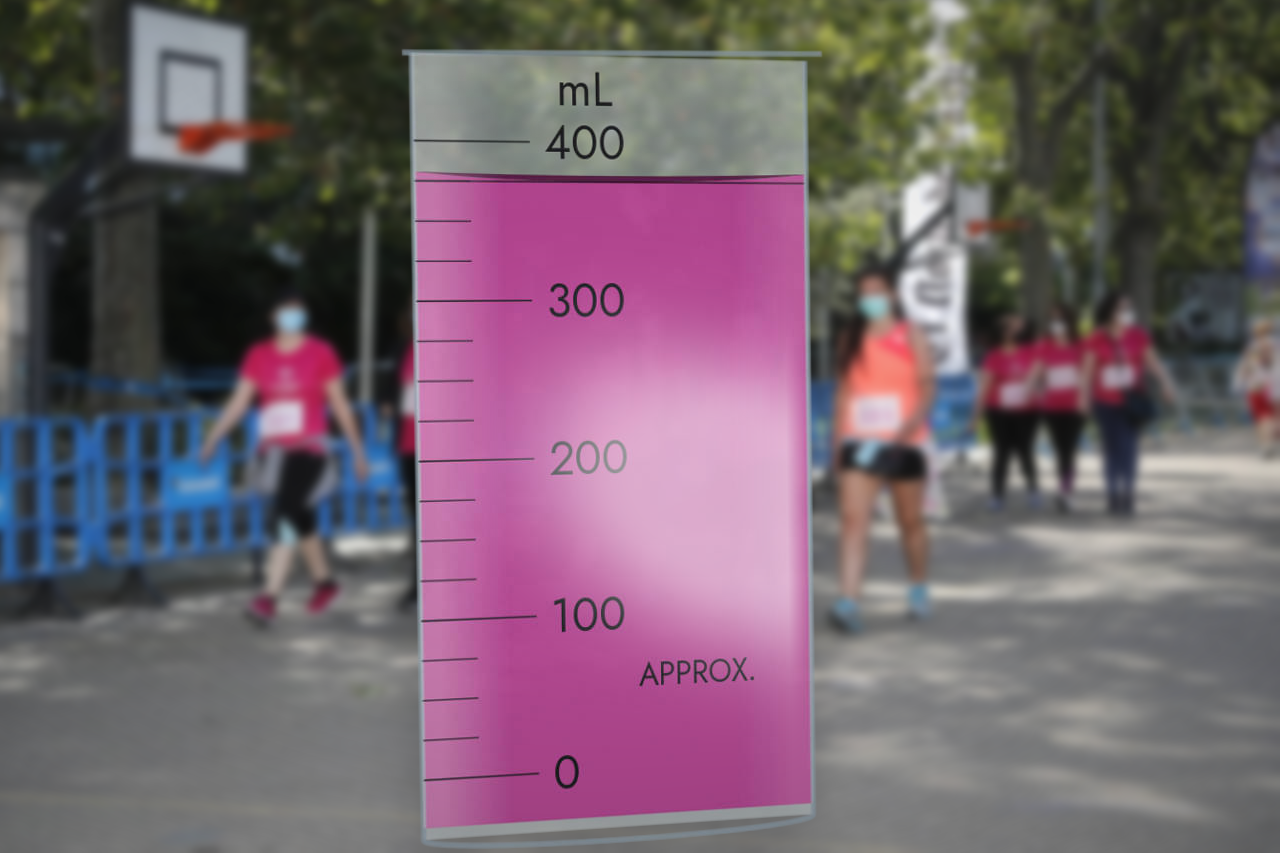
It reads **375** mL
